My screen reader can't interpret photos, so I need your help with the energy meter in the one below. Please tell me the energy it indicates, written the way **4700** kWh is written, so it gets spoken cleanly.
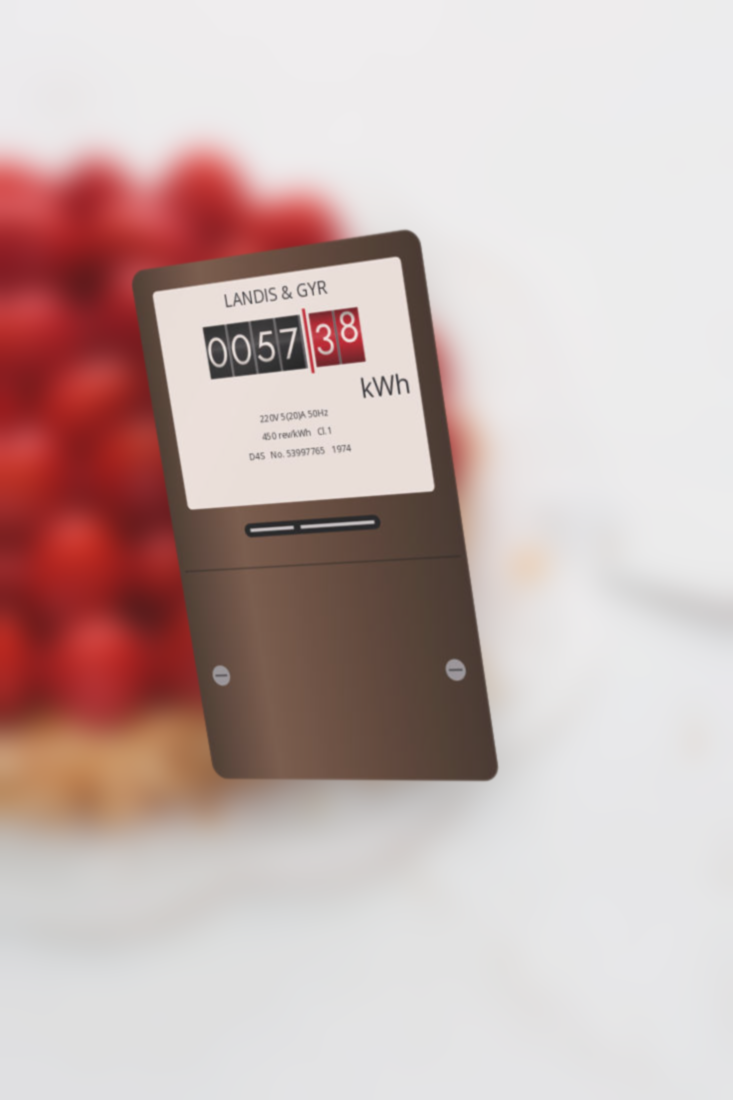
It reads **57.38** kWh
